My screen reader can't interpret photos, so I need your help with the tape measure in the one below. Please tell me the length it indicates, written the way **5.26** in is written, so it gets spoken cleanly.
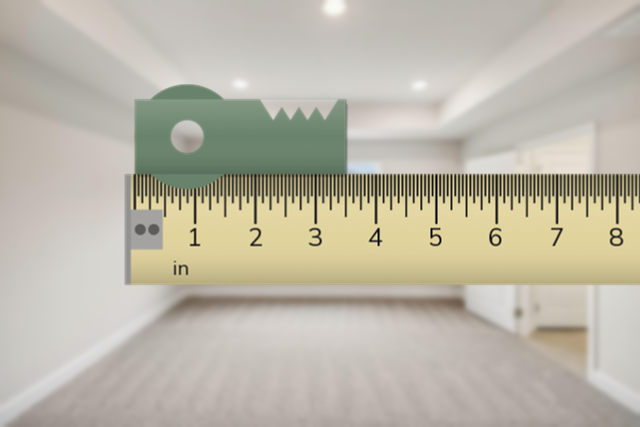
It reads **3.5** in
